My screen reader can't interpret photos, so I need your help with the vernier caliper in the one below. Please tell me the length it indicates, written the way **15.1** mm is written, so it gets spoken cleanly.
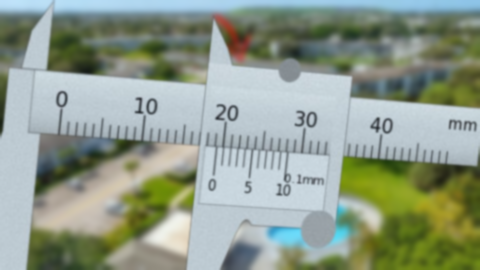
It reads **19.2** mm
